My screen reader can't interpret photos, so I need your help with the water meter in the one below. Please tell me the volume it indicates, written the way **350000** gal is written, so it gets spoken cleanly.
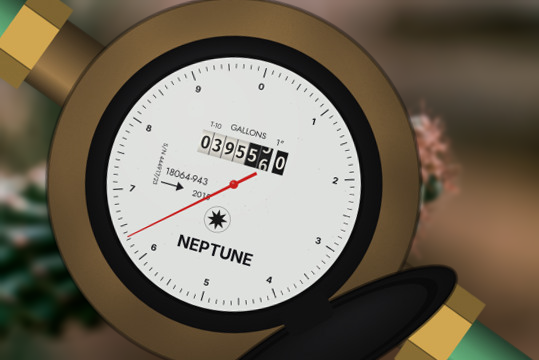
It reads **395556.3** gal
